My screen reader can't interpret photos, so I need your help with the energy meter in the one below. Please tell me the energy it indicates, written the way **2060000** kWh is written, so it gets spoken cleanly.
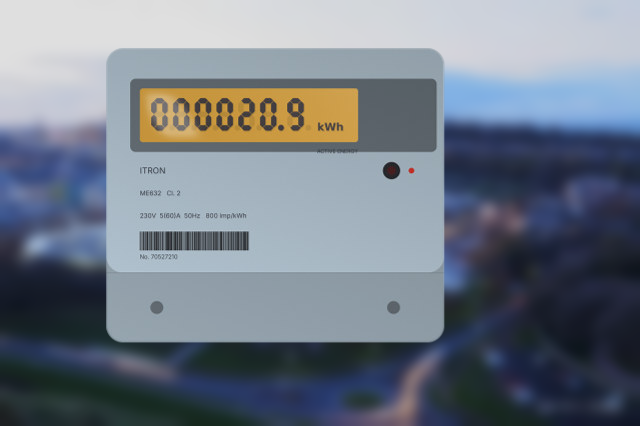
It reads **20.9** kWh
